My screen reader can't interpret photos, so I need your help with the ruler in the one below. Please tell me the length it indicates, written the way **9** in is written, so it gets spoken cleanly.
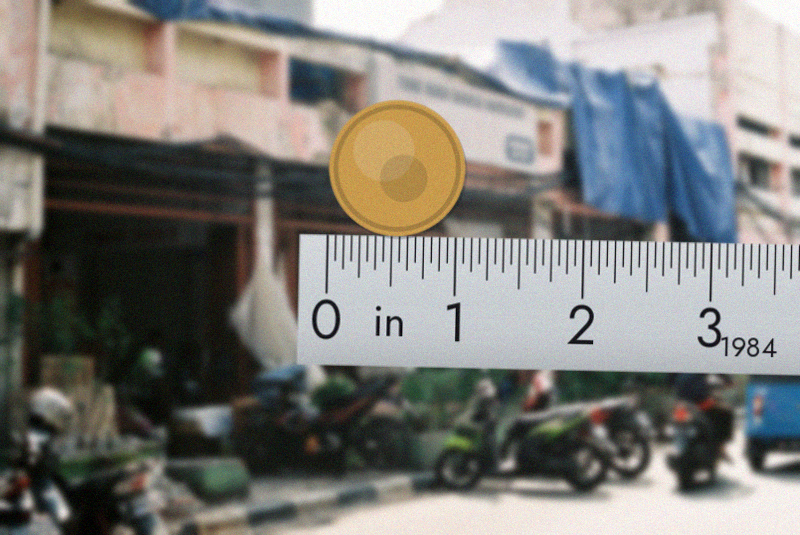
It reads **1.0625** in
